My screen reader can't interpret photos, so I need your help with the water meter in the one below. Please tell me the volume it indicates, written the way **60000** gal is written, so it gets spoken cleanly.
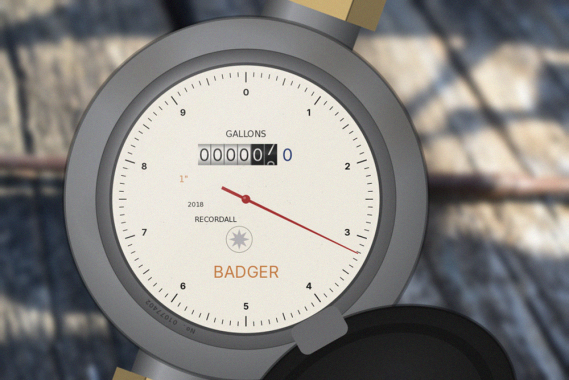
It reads **73.2** gal
